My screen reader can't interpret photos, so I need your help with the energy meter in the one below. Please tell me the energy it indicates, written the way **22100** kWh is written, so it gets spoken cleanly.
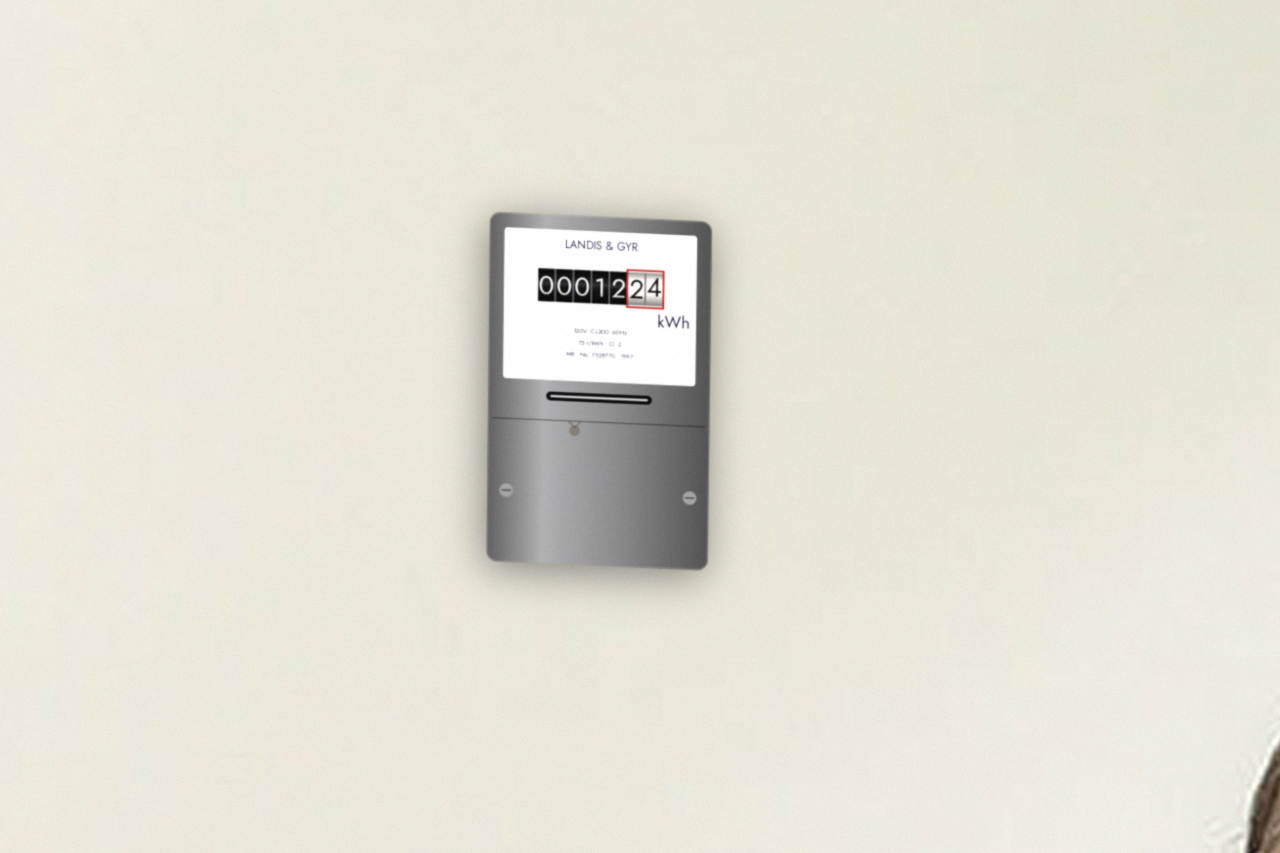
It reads **12.24** kWh
